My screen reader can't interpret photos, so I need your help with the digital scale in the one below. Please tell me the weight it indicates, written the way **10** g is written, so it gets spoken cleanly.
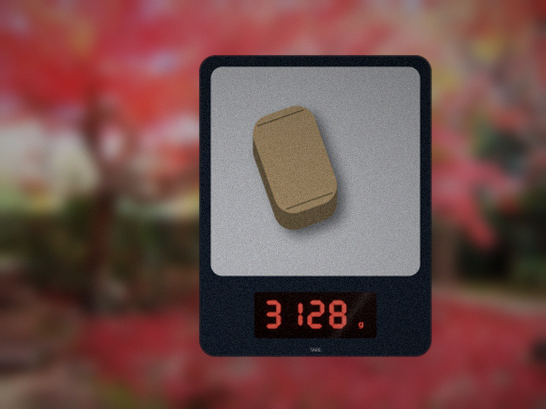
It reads **3128** g
